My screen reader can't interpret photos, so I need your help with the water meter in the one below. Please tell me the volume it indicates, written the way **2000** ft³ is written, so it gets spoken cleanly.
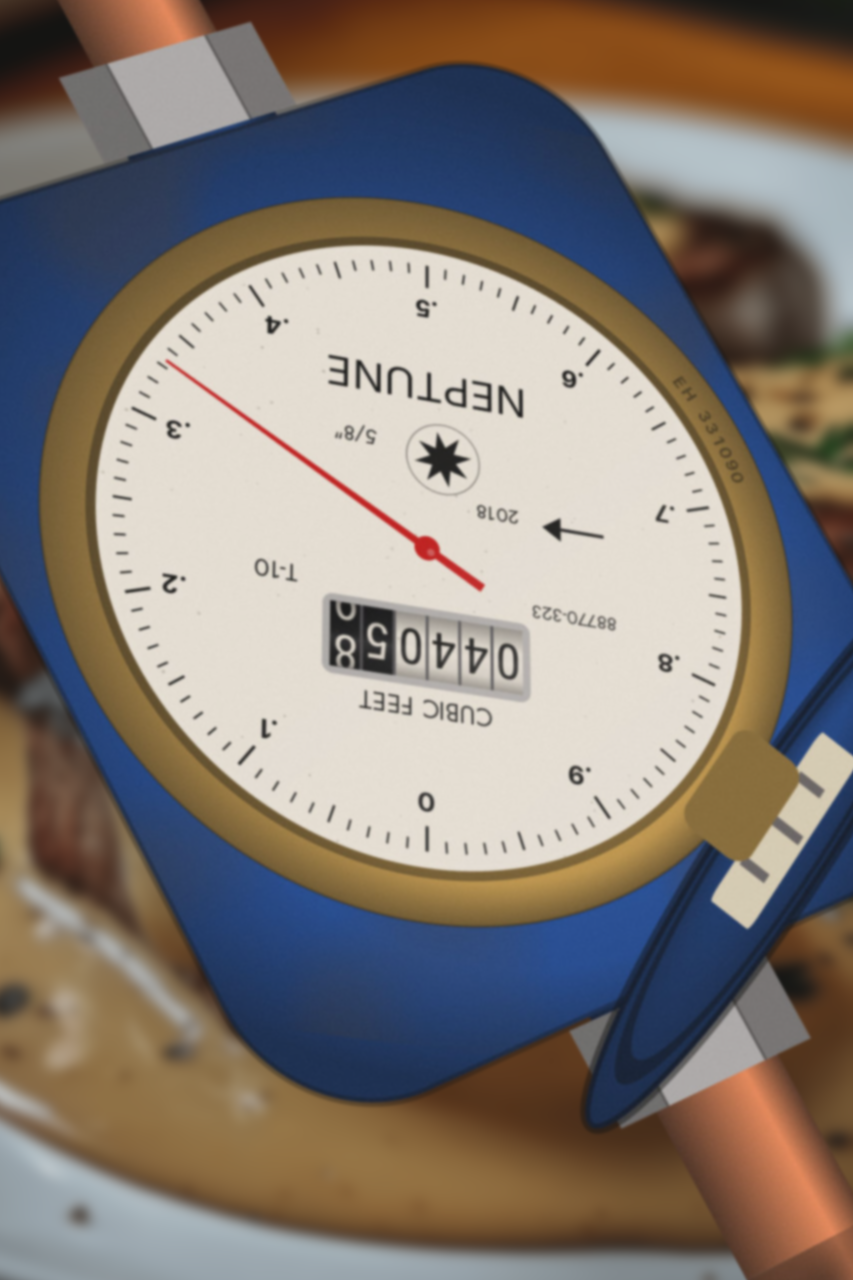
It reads **44058.33** ft³
